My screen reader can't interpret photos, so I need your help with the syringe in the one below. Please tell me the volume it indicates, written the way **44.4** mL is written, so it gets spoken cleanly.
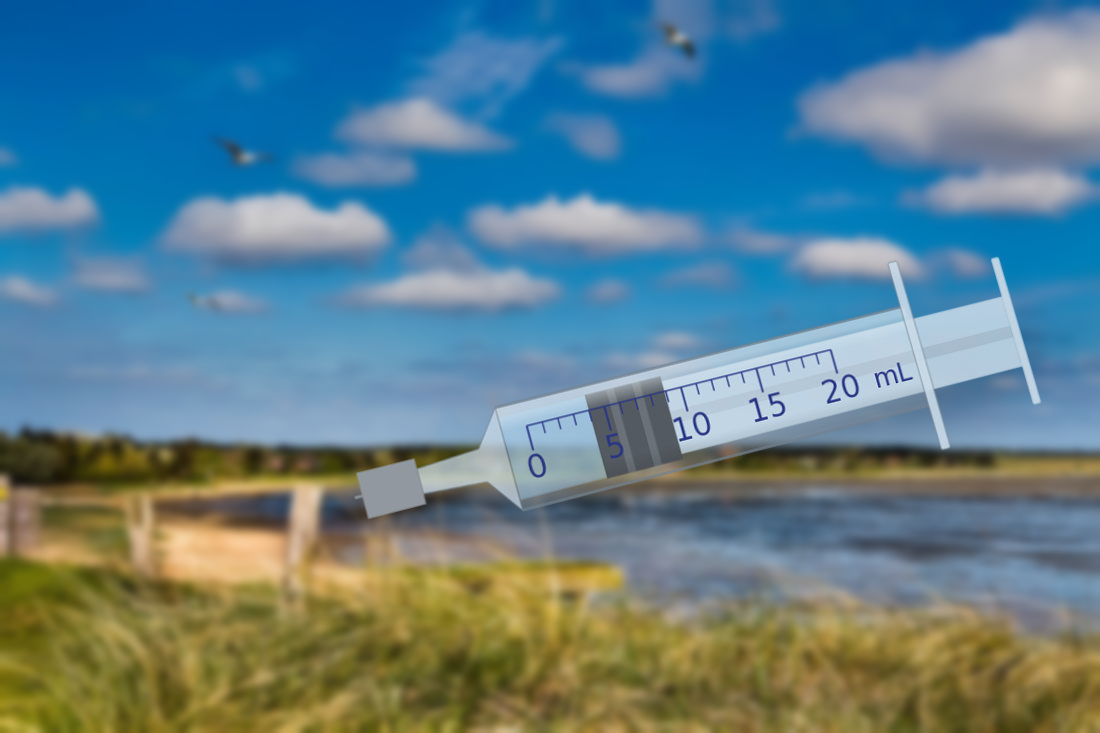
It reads **4** mL
